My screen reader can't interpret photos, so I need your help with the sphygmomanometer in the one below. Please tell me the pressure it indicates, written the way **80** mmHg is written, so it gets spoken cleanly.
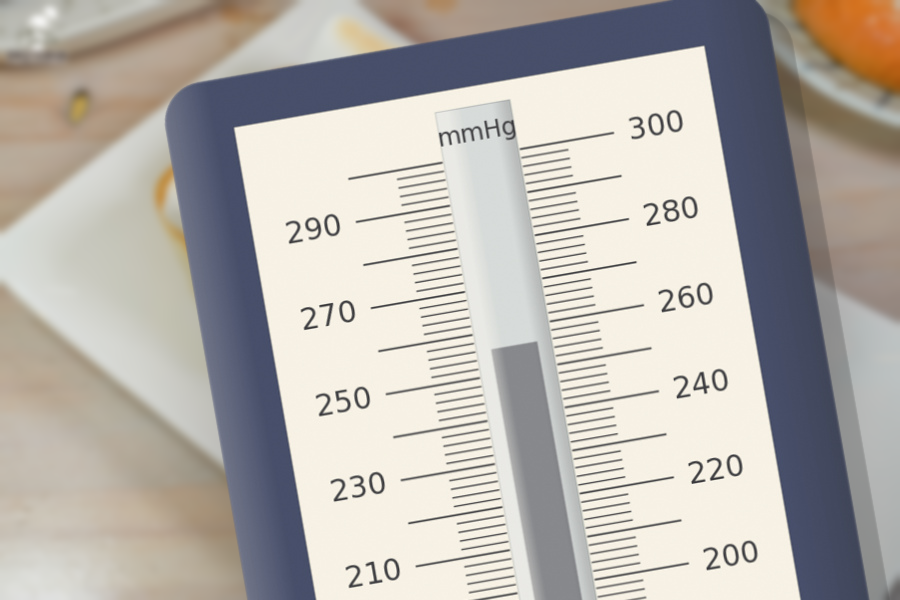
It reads **256** mmHg
